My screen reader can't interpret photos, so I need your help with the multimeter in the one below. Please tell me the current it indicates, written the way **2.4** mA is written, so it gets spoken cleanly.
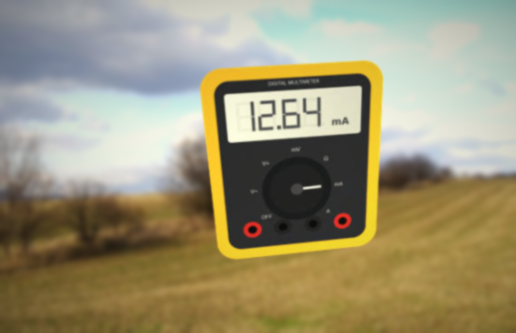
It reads **12.64** mA
